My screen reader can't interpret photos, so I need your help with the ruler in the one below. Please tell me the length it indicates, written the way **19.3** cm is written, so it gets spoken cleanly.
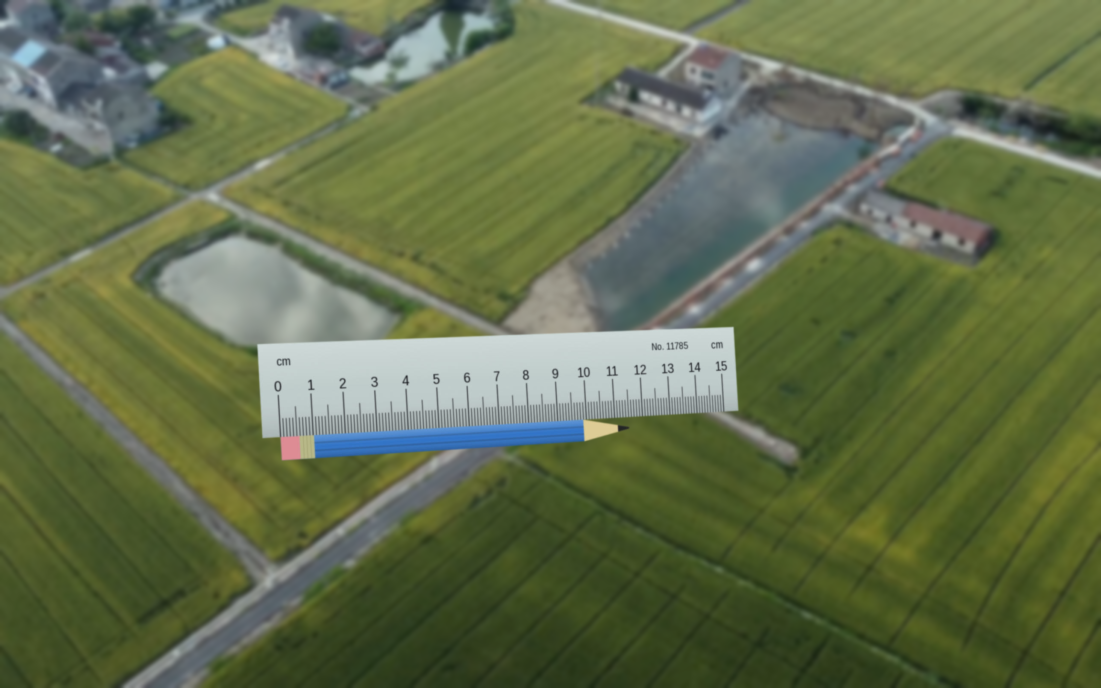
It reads **11.5** cm
